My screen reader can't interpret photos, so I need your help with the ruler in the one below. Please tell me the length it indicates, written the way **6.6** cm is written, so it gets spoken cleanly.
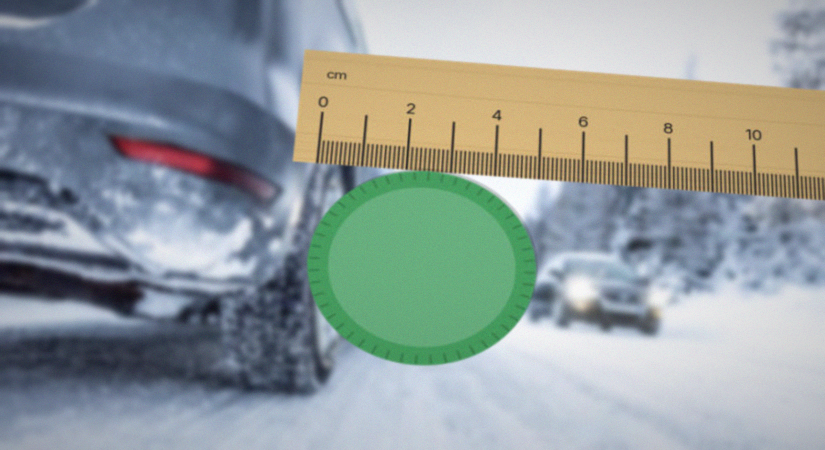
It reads **5** cm
